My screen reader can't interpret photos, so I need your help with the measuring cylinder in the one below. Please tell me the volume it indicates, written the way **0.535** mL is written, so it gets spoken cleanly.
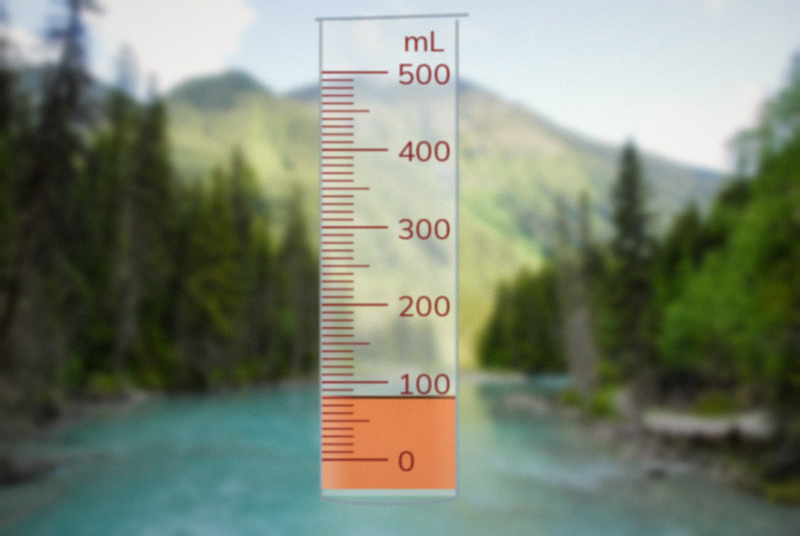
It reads **80** mL
